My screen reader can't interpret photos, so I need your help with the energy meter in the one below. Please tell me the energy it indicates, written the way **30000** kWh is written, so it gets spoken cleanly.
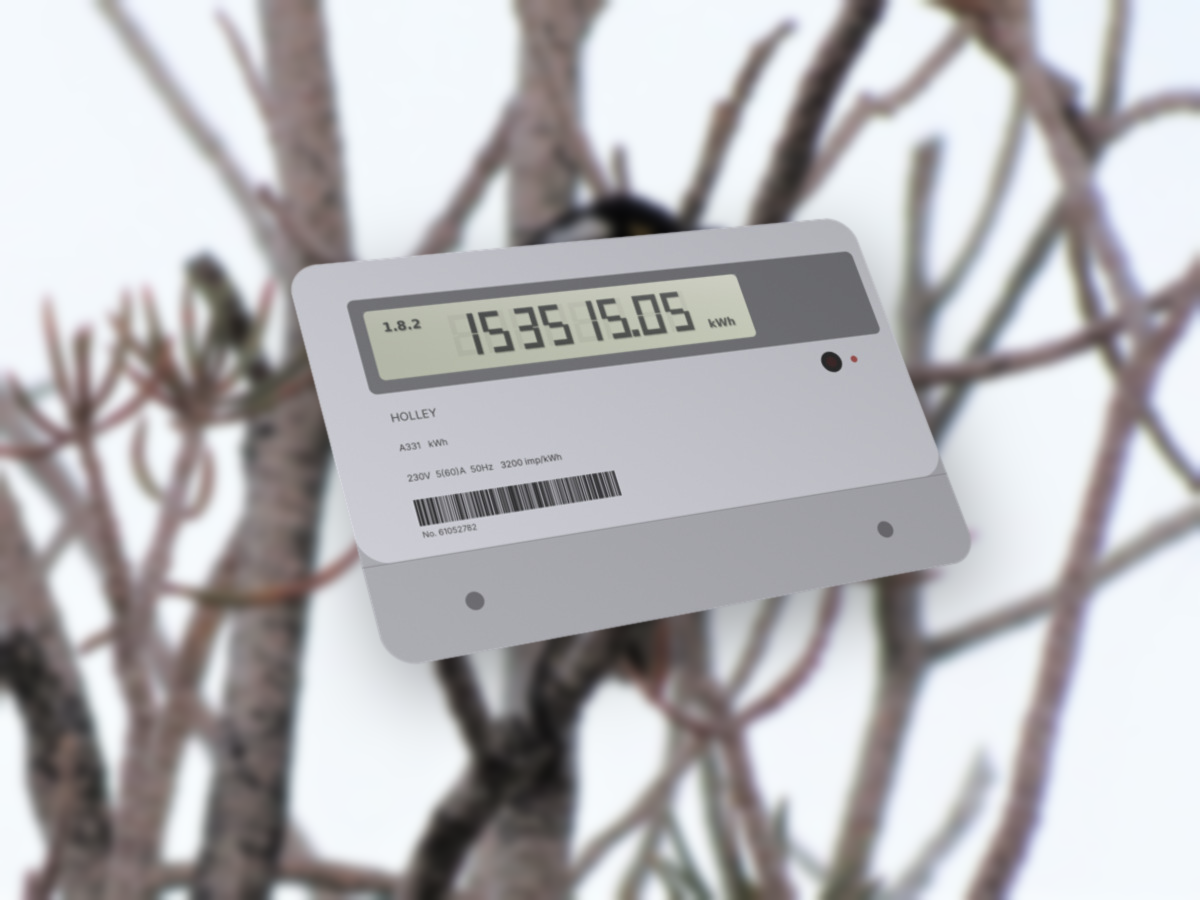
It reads **153515.05** kWh
